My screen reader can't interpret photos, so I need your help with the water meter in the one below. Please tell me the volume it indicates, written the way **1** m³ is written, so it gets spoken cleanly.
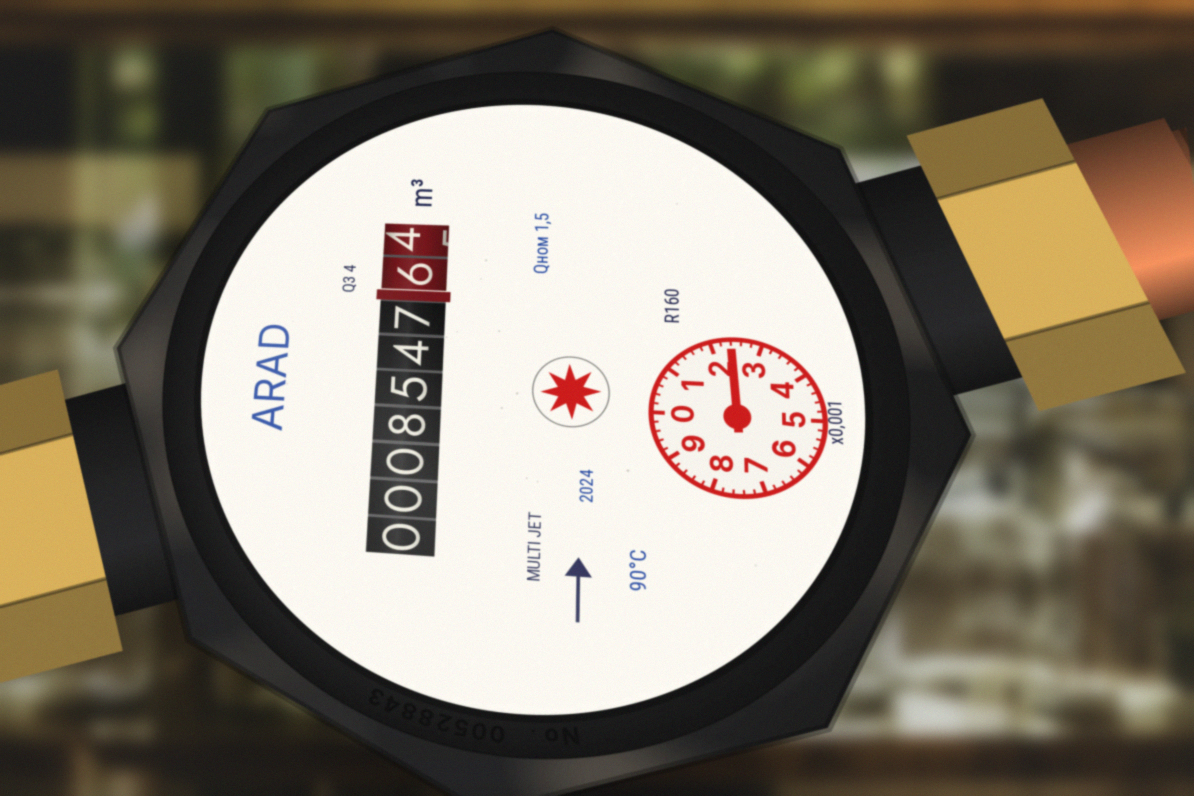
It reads **8547.642** m³
